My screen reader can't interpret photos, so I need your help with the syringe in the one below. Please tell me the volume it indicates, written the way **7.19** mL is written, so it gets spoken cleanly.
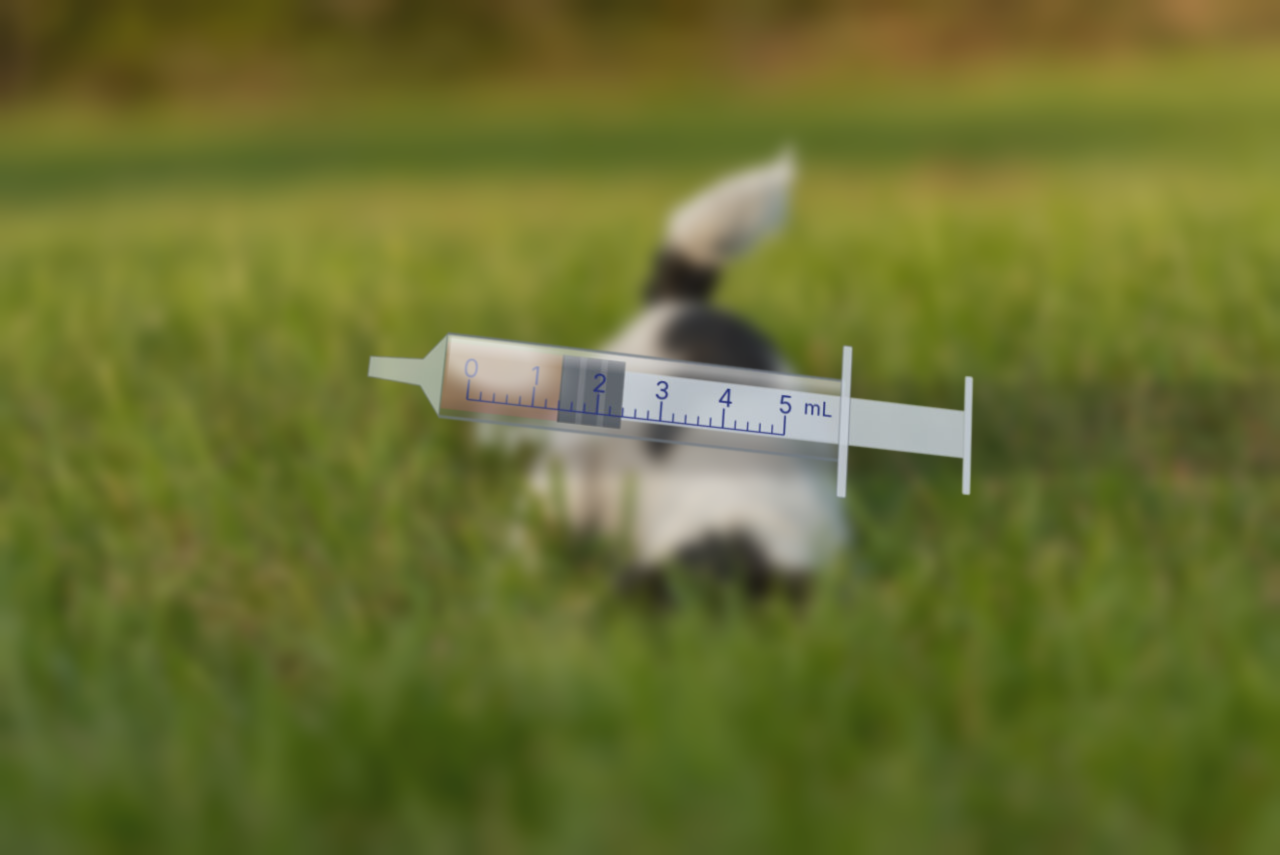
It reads **1.4** mL
